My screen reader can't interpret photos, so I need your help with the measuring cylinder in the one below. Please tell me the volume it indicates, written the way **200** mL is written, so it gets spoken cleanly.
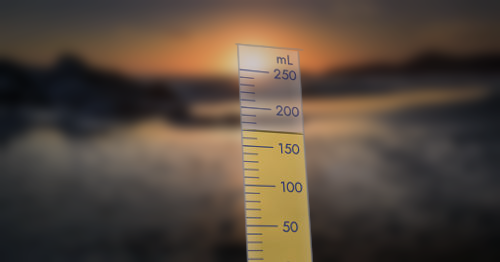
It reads **170** mL
